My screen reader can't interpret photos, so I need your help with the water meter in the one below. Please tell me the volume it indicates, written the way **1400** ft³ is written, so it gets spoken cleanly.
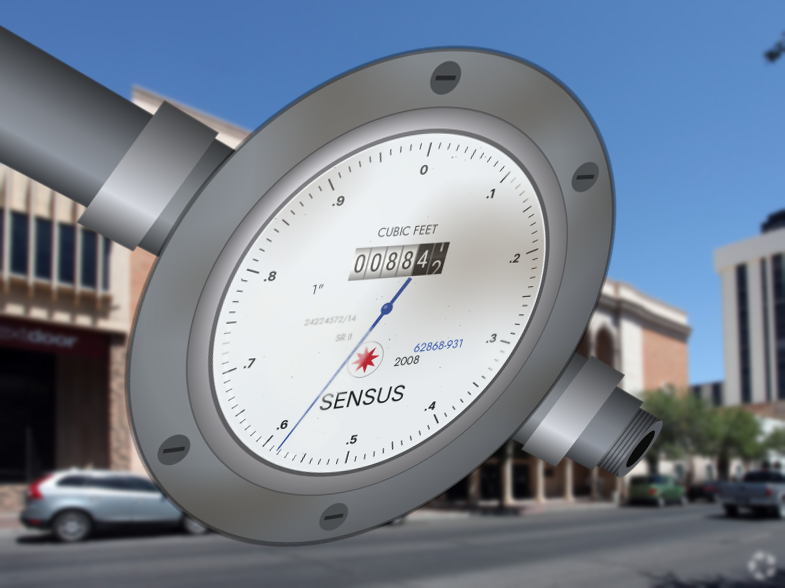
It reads **8841.58** ft³
